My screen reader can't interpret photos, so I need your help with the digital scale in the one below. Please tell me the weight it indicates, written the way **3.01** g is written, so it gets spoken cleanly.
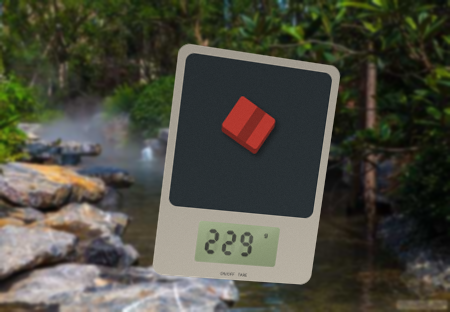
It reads **229** g
